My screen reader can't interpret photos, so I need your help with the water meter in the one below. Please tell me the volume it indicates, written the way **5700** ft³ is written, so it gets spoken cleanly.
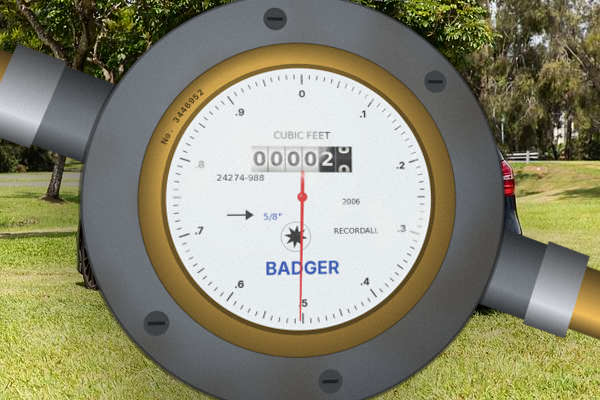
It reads **28.50** ft³
